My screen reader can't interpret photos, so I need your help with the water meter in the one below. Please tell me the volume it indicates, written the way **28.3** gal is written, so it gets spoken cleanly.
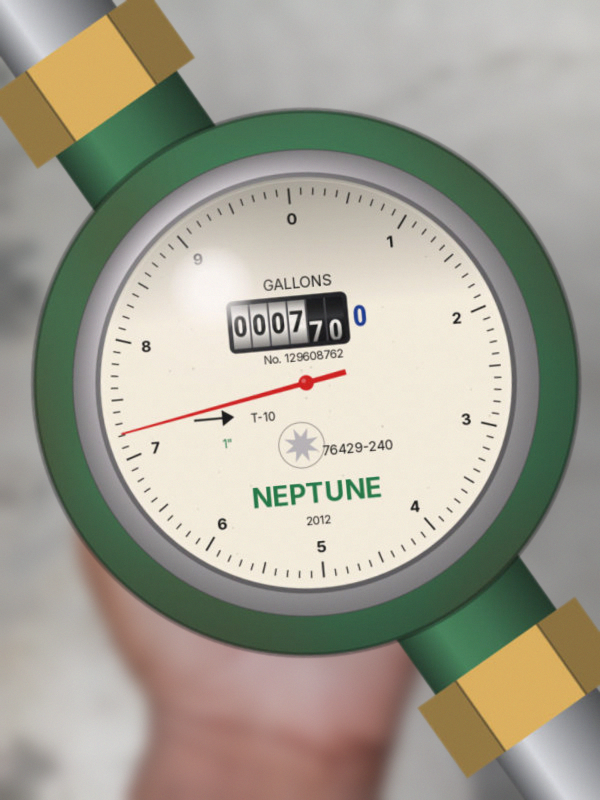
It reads **7697.2** gal
